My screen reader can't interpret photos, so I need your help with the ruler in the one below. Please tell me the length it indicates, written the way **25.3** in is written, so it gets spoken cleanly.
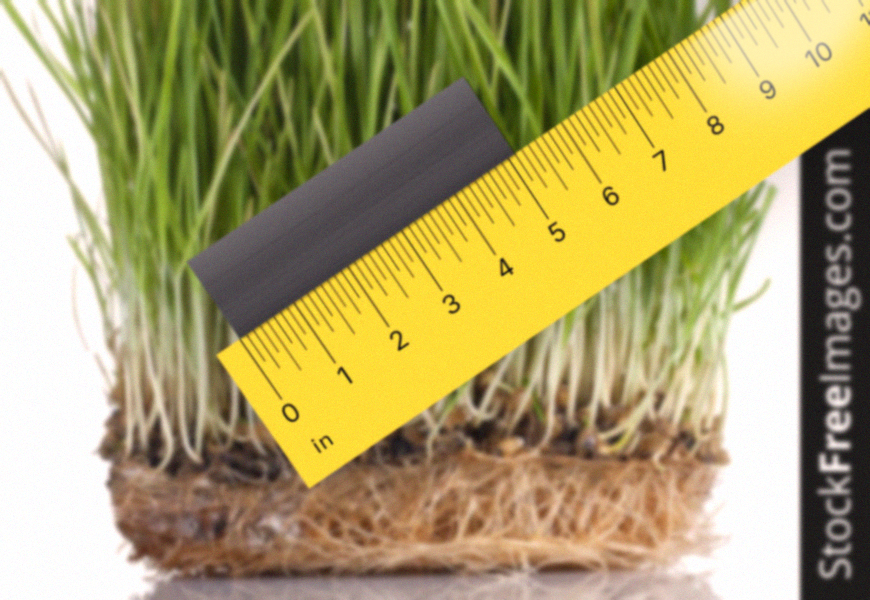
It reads **5.125** in
